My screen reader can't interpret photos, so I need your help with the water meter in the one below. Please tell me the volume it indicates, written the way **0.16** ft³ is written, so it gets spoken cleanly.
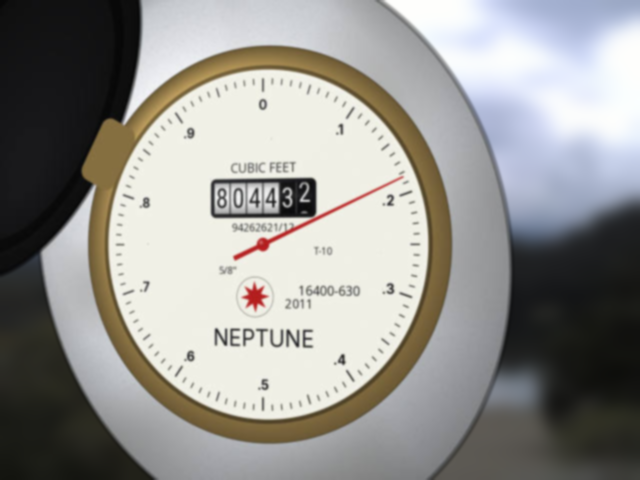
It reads **804432.18** ft³
